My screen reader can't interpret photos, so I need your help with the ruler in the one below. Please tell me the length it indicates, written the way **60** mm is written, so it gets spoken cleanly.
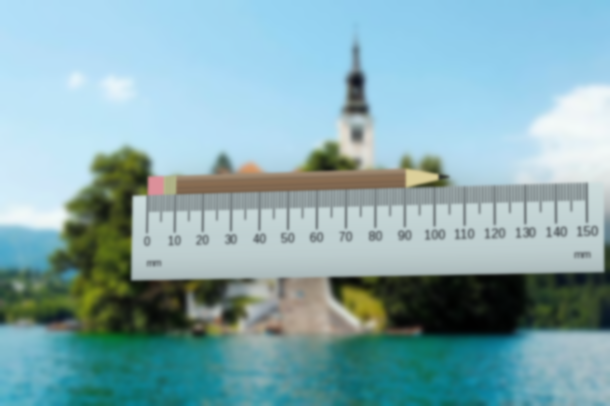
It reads **105** mm
